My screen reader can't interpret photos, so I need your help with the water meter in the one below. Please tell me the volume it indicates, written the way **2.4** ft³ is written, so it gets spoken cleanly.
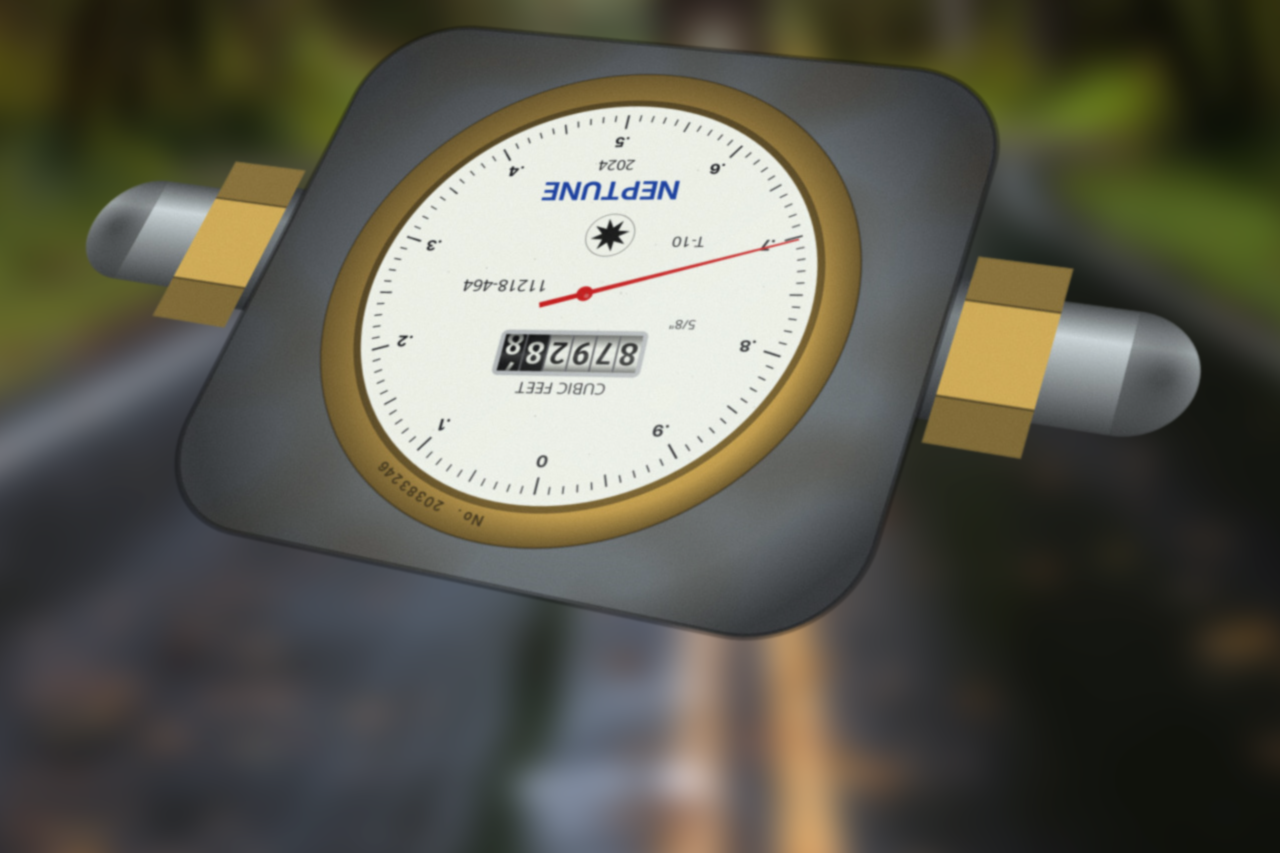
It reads **879287.70** ft³
